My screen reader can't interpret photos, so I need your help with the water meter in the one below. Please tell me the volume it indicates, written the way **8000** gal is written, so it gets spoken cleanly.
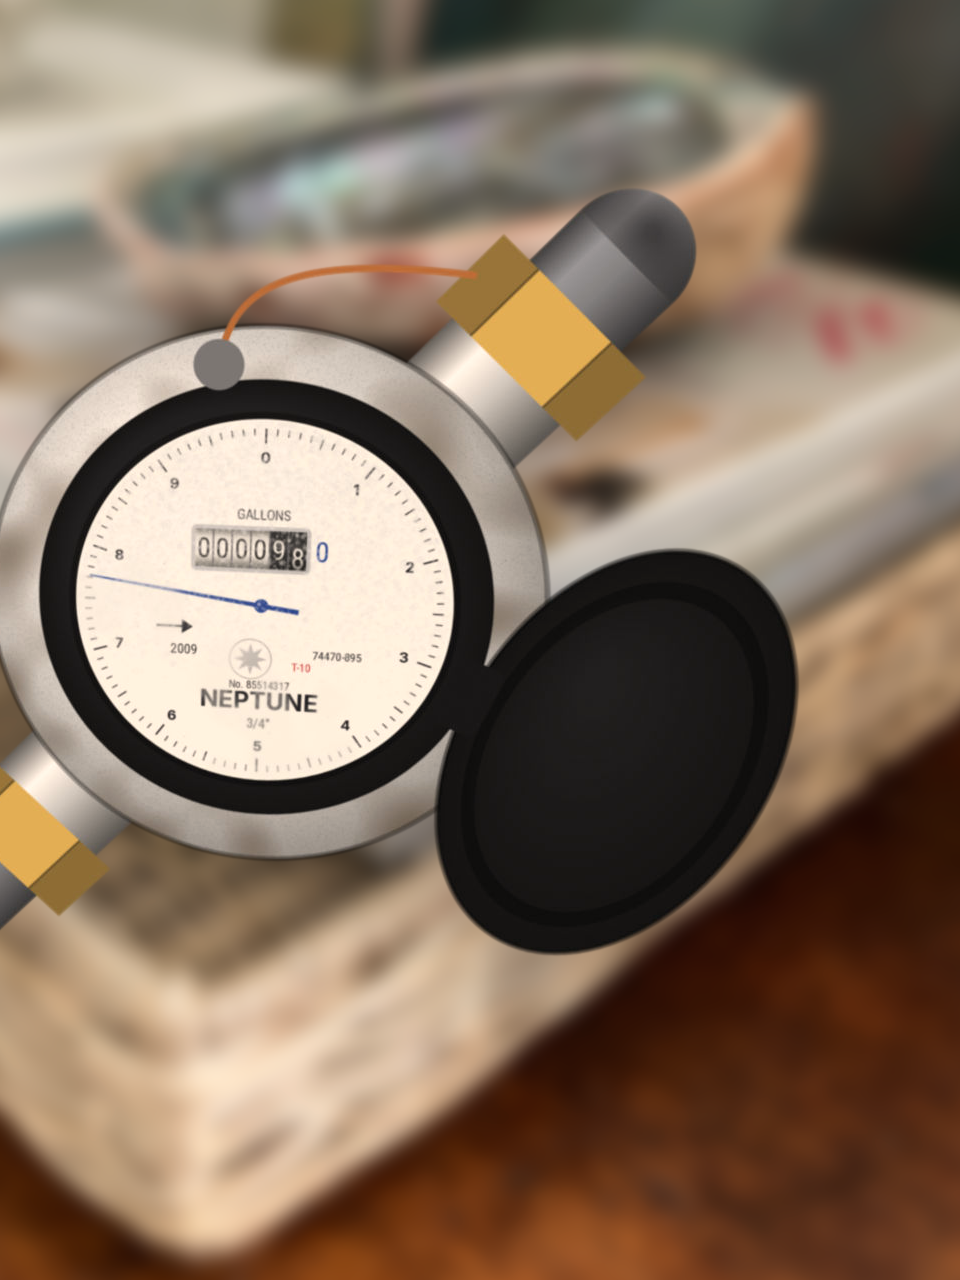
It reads **977.7** gal
